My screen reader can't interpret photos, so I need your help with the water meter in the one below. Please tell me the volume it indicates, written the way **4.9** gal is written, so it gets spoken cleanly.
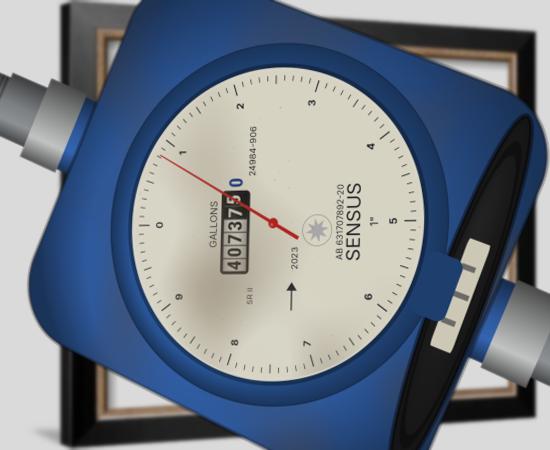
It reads **4073750.8** gal
